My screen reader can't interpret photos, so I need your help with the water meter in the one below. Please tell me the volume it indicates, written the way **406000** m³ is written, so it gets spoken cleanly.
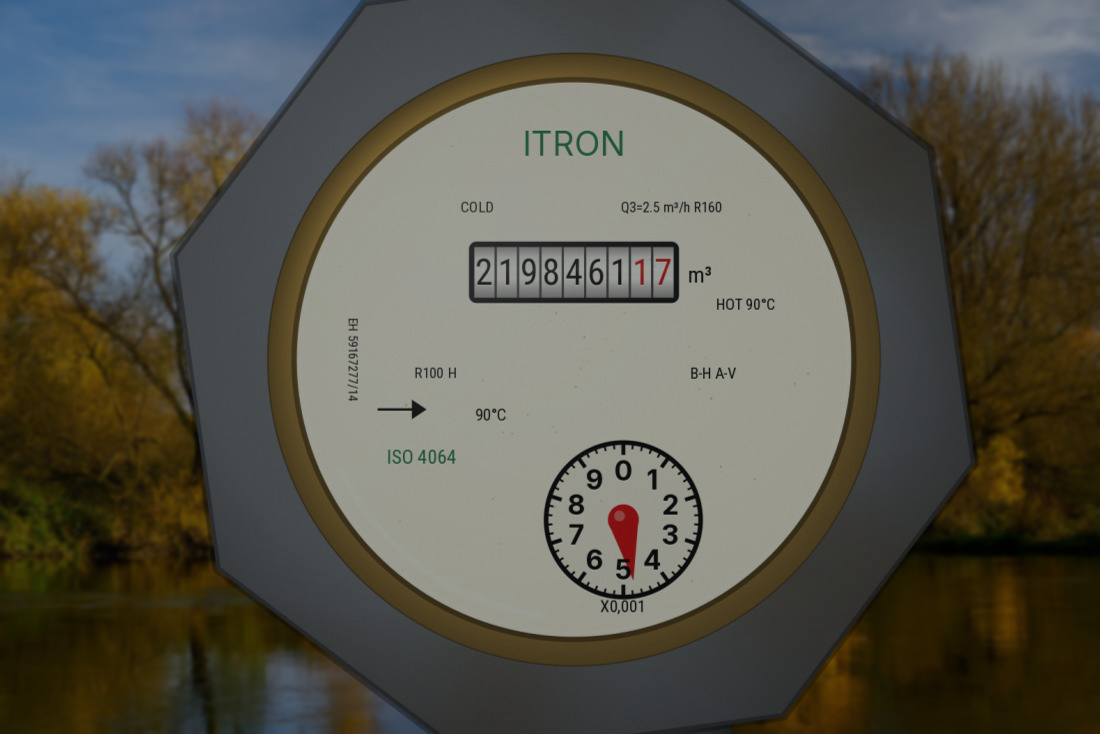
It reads **2198461.174** m³
